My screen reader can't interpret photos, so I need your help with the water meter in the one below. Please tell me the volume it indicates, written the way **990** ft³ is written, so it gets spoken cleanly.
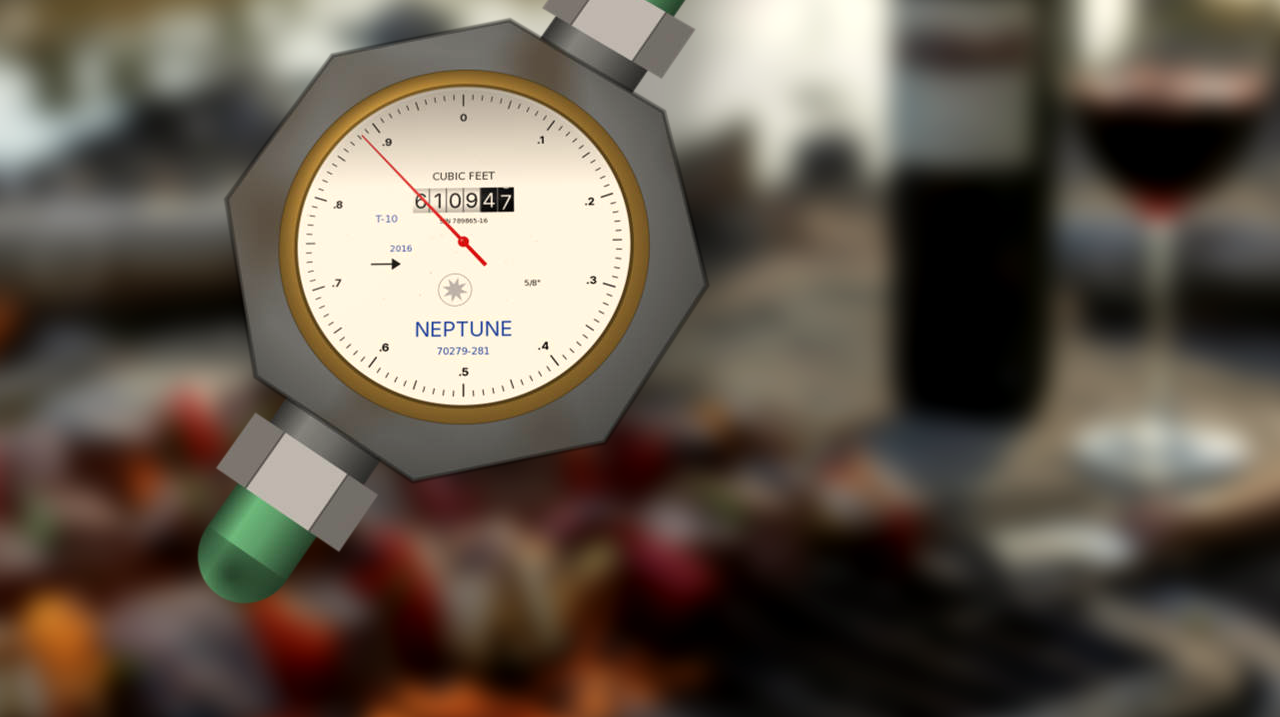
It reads **610946.88** ft³
